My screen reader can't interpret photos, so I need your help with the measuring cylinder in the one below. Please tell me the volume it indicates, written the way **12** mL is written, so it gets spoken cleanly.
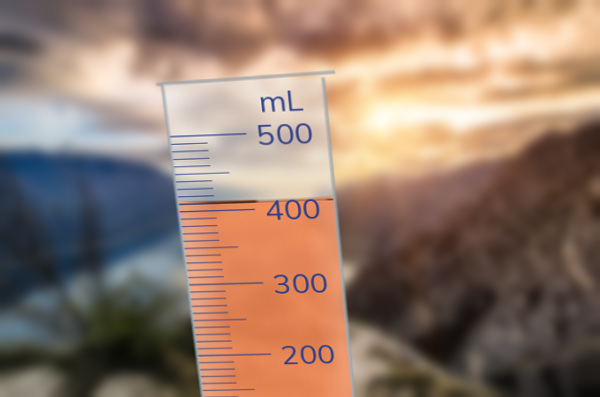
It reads **410** mL
